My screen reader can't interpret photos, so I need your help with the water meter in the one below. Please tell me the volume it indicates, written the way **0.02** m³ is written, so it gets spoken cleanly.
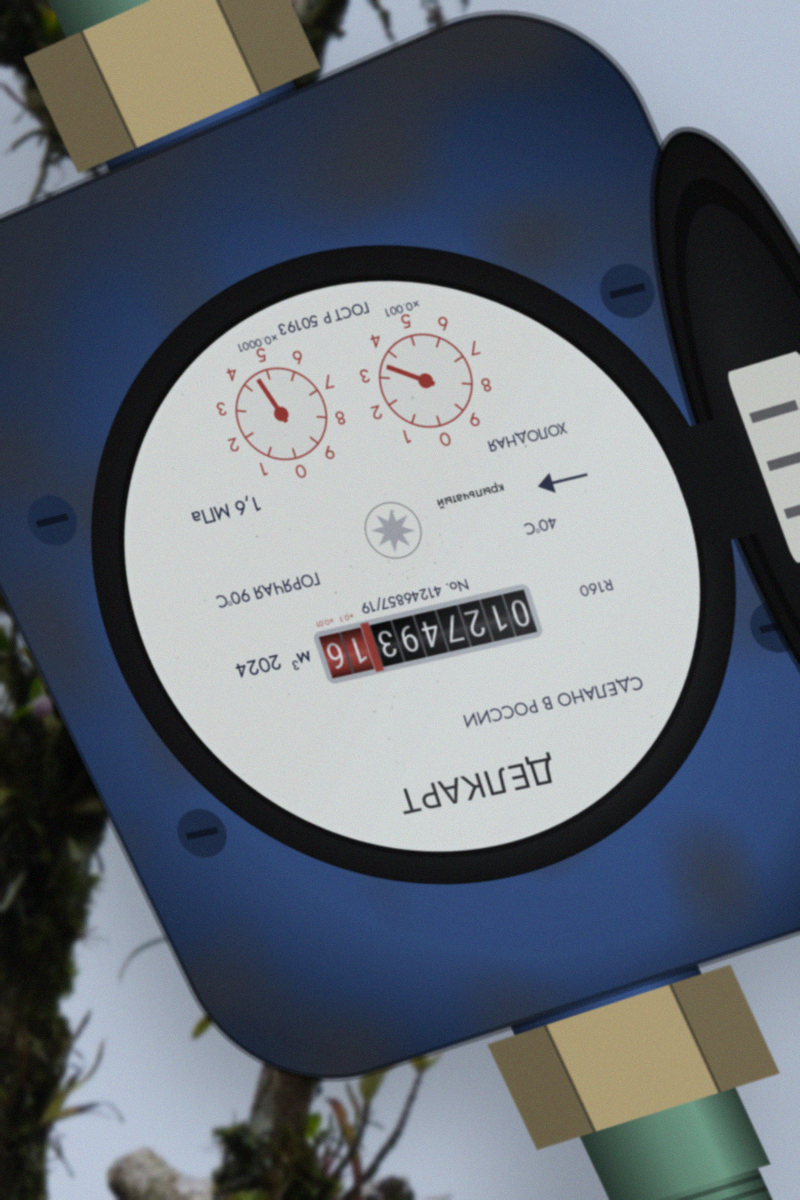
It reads **127493.1634** m³
